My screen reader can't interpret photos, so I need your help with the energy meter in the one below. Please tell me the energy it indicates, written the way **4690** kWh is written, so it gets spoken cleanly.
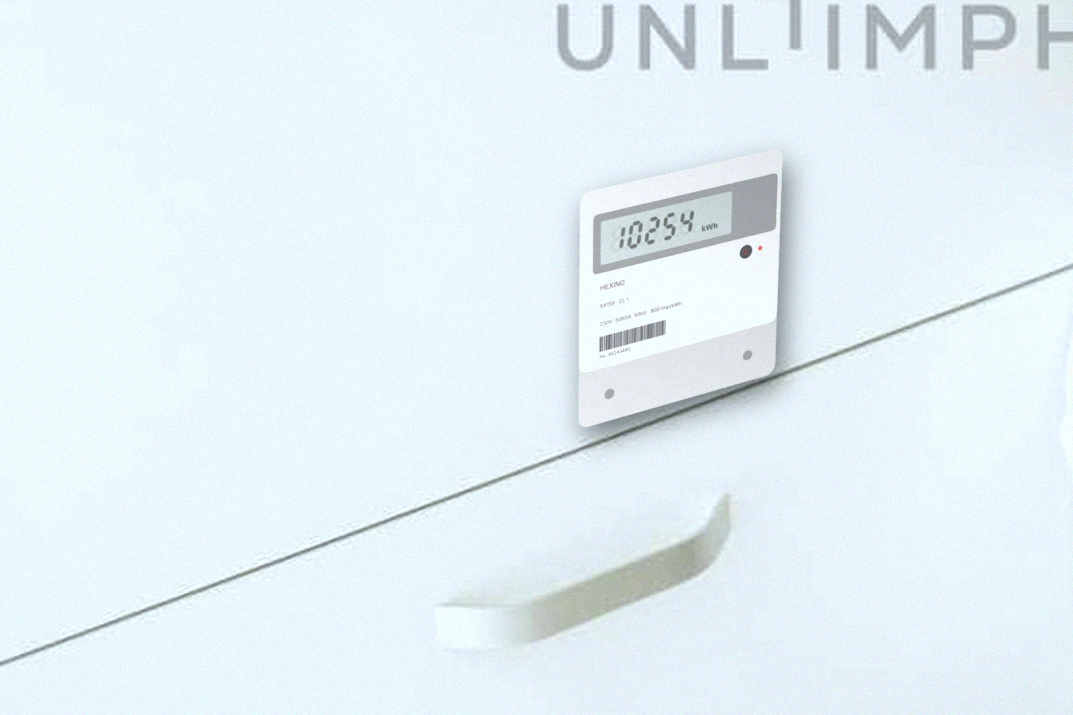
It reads **10254** kWh
